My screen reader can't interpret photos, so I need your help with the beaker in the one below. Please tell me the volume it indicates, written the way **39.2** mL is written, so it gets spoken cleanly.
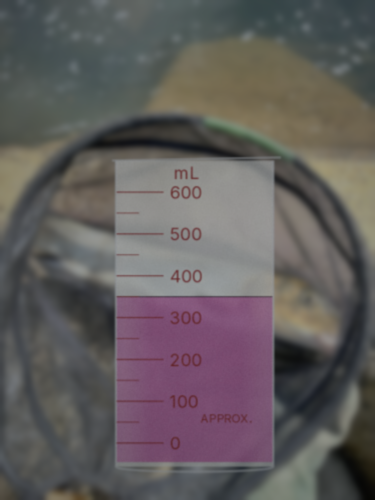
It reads **350** mL
